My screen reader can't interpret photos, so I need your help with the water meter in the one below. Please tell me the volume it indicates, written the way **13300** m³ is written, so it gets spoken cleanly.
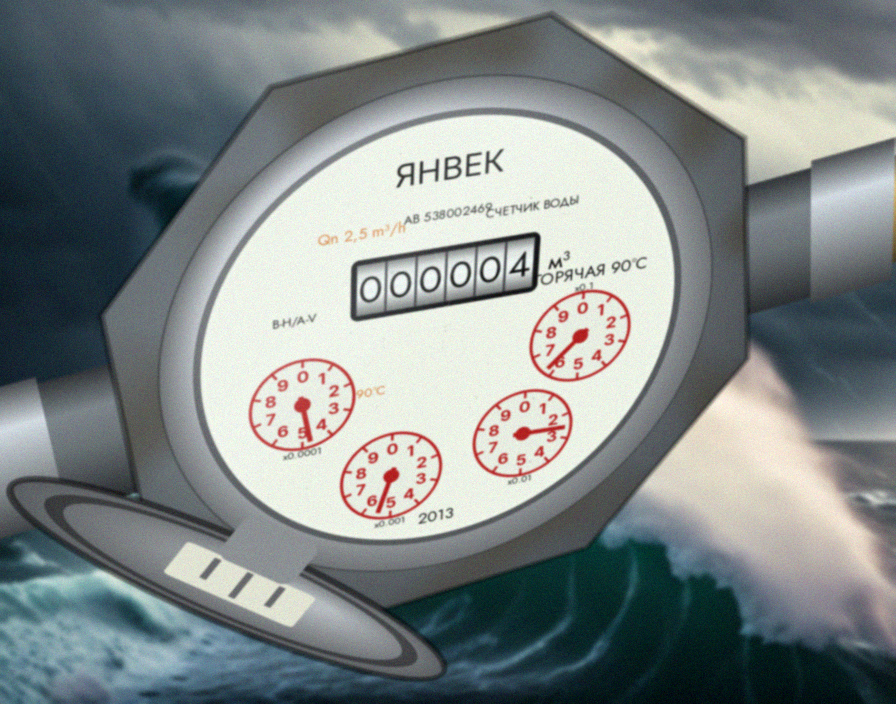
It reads **4.6254** m³
